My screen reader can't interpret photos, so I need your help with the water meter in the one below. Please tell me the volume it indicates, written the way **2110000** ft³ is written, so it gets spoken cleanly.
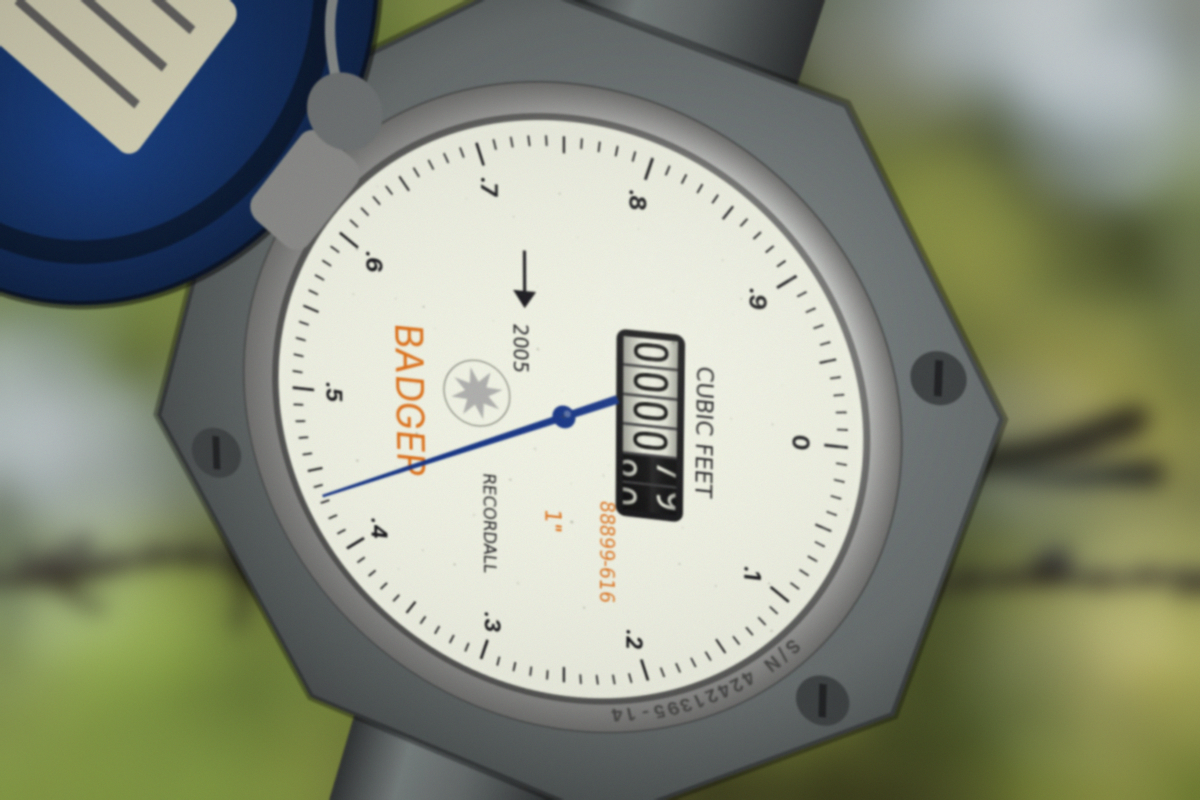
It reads **79.43** ft³
